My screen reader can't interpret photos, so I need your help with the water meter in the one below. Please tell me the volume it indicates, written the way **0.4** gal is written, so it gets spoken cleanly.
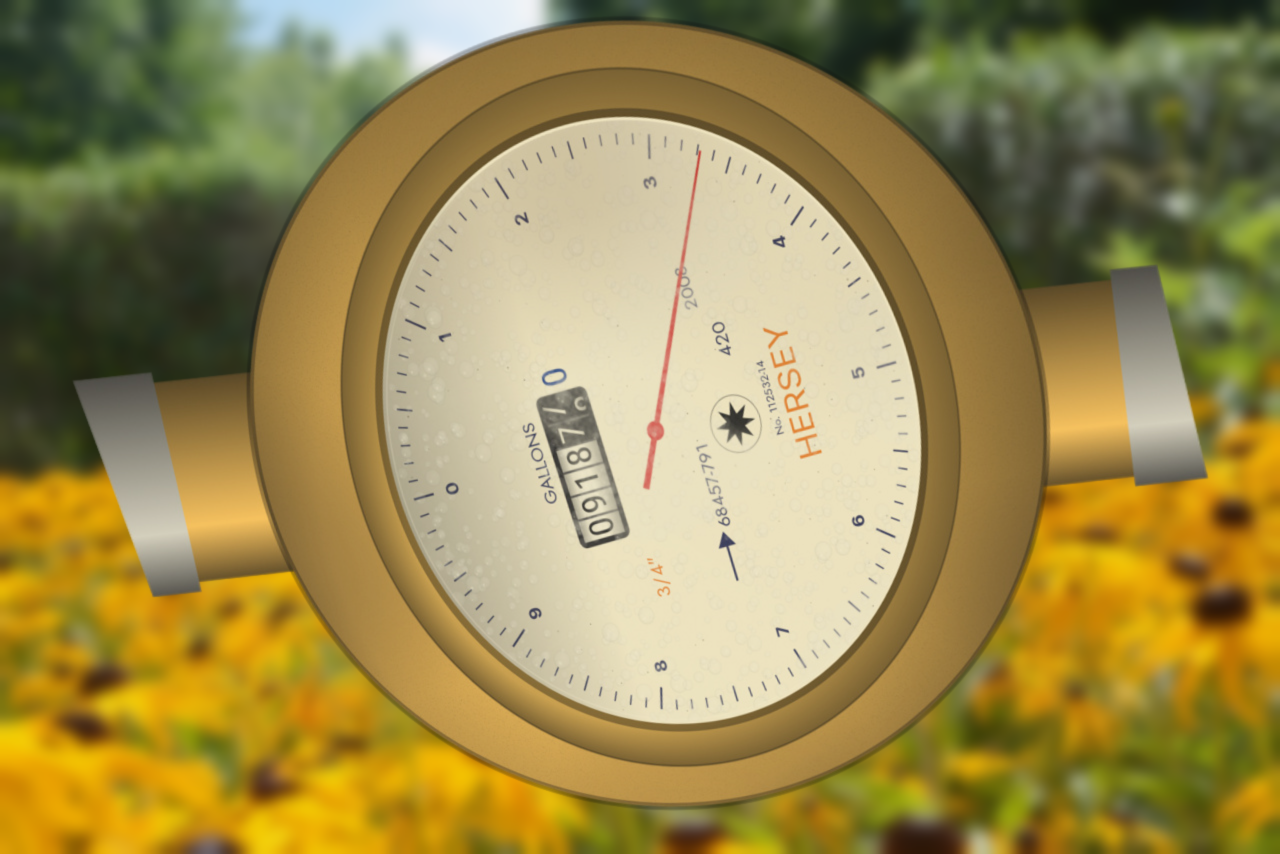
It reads **918773.3** gal
